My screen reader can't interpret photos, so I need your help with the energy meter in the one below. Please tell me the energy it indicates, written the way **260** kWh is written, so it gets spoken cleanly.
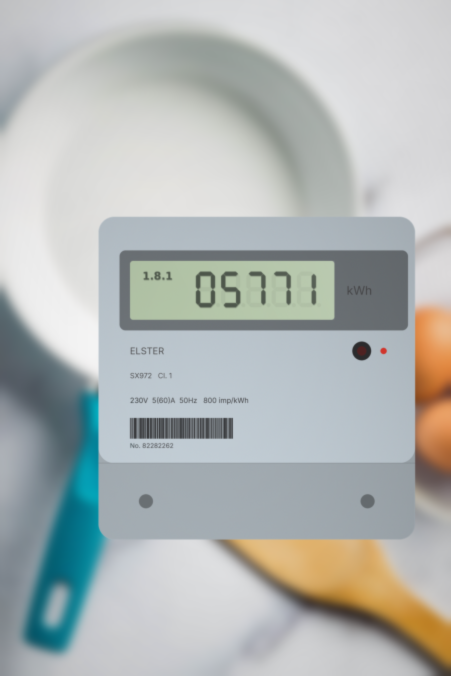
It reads **5771** kWh
